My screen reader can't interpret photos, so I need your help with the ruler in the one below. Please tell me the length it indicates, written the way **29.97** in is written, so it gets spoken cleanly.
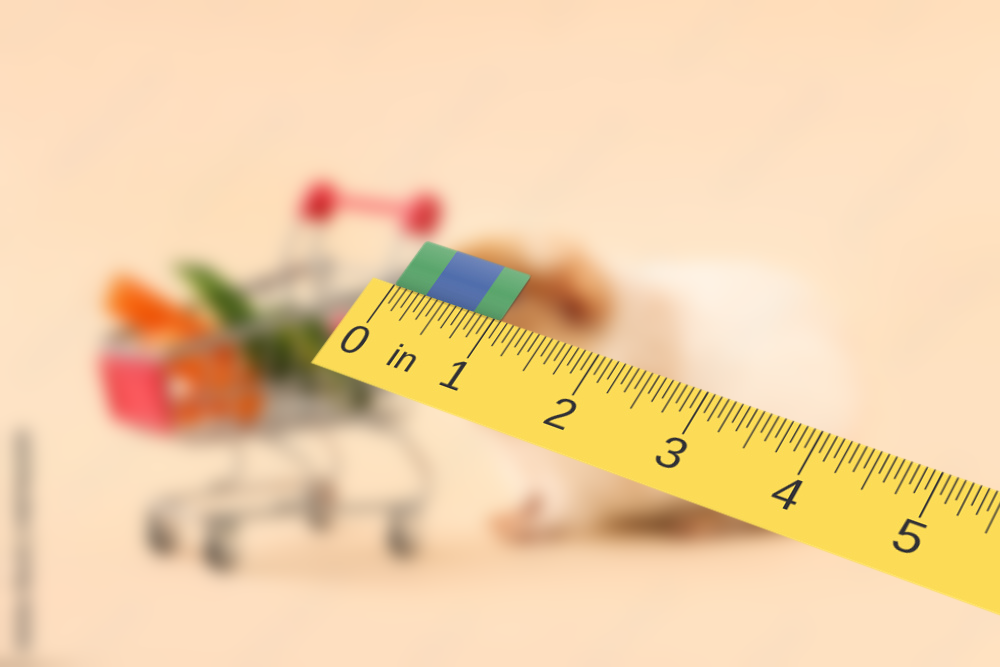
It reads **1.0625** in
